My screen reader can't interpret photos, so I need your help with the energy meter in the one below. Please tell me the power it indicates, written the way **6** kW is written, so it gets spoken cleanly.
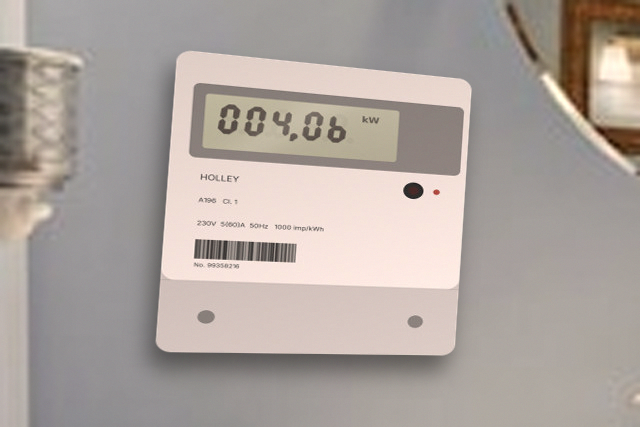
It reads **4.06** kW
